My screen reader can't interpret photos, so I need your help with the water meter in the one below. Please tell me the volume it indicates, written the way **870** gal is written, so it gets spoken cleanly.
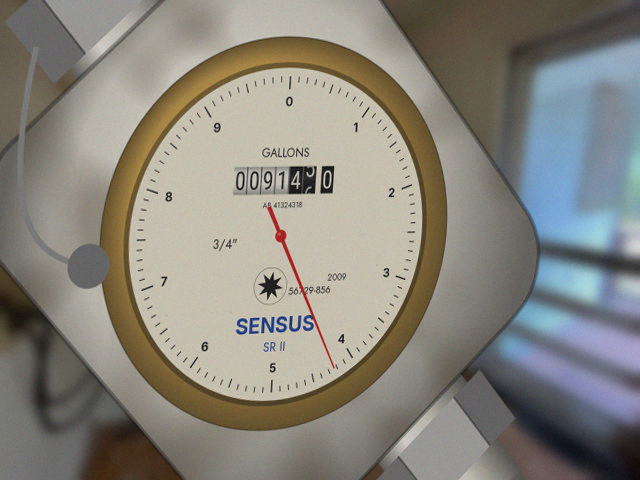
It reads **91454.2** gal
